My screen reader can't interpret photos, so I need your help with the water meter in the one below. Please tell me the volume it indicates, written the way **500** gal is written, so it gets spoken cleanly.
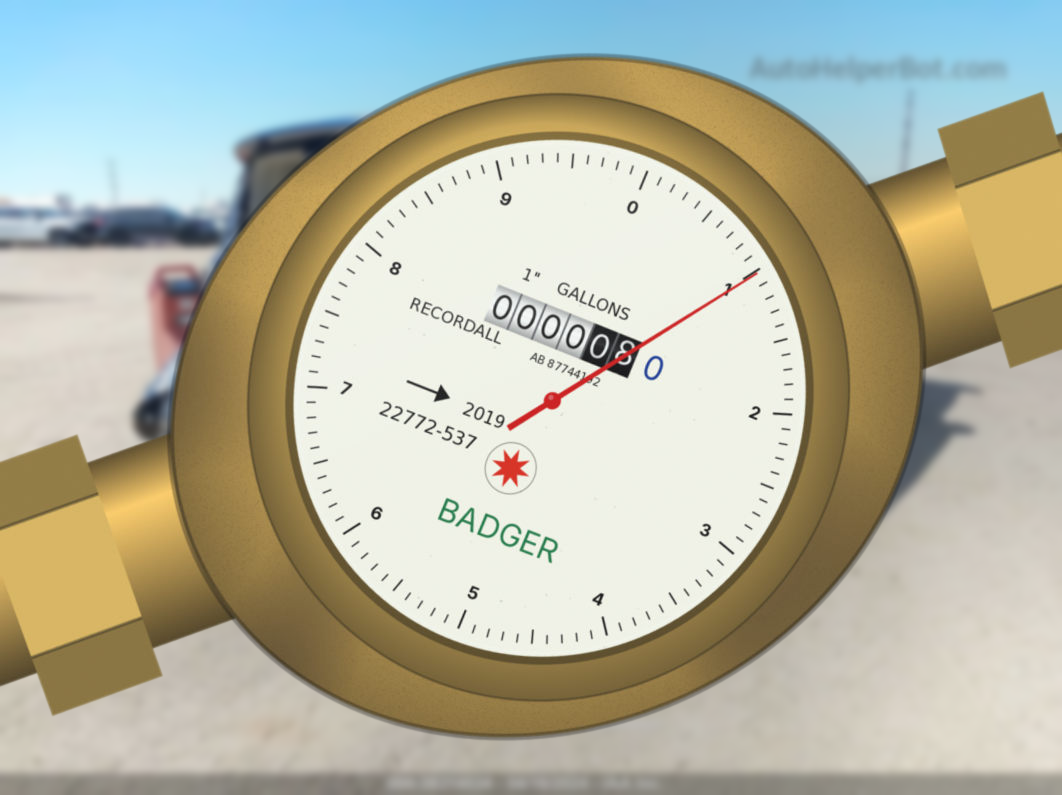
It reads **81.0** gal
